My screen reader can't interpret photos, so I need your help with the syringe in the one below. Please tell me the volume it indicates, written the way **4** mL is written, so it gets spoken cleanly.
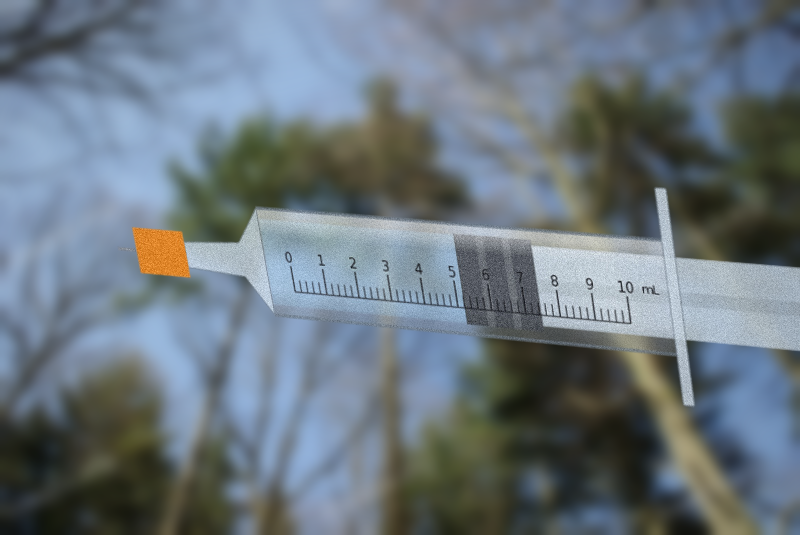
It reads **5.2** mL
